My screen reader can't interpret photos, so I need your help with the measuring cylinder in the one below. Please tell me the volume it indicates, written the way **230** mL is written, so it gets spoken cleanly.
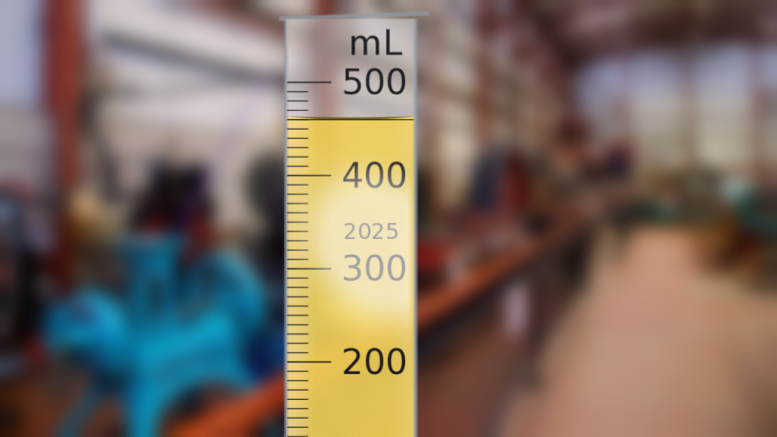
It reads **460** mL
